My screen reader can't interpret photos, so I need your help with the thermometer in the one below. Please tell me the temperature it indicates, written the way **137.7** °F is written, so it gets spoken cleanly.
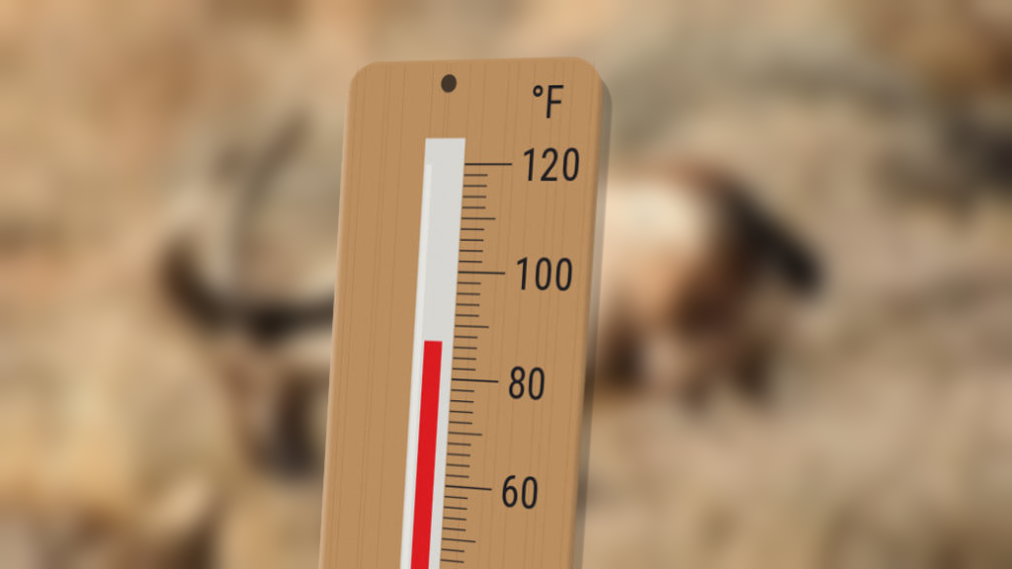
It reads **87** °F
